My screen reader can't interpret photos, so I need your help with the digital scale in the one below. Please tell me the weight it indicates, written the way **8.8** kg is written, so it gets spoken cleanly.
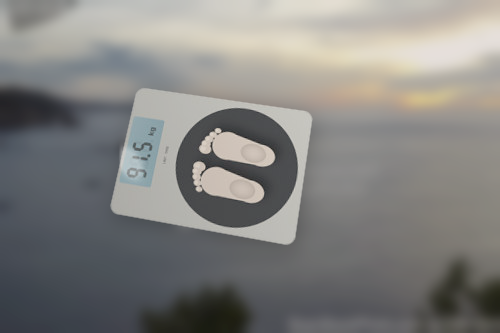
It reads **91.5** kg
